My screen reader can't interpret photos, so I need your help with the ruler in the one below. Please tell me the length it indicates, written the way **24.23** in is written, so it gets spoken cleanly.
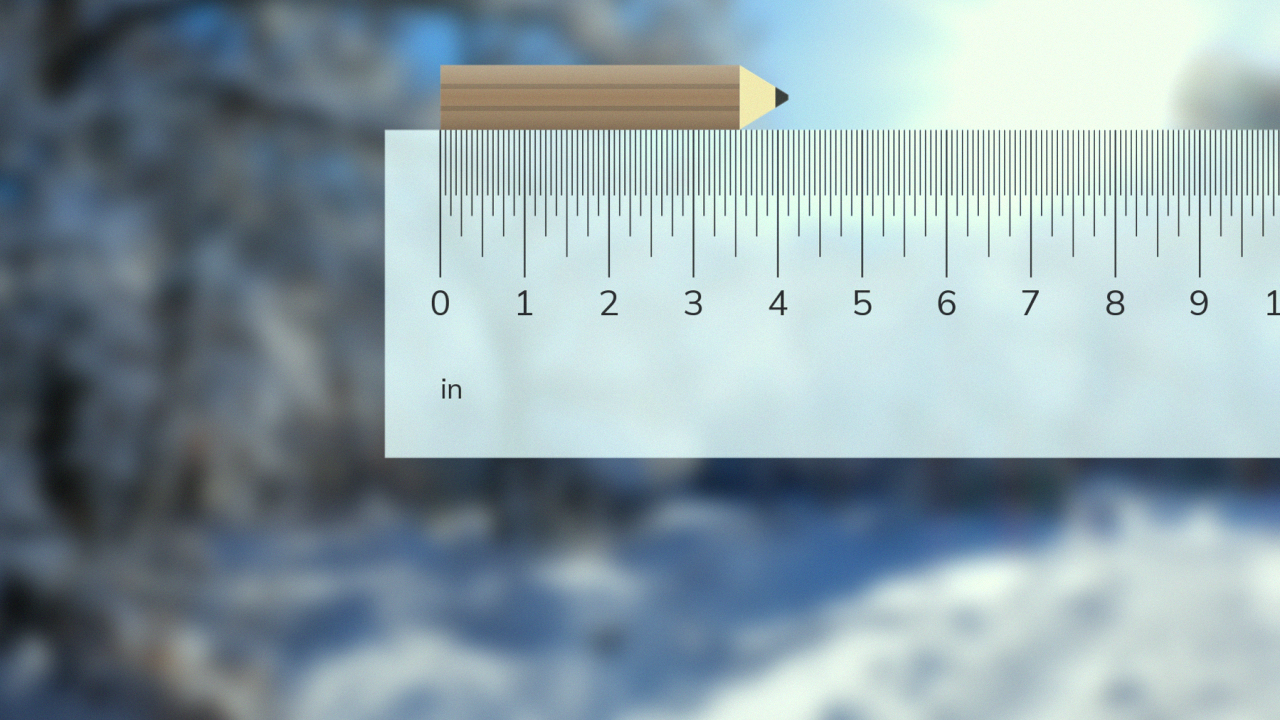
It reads **4.125** in
